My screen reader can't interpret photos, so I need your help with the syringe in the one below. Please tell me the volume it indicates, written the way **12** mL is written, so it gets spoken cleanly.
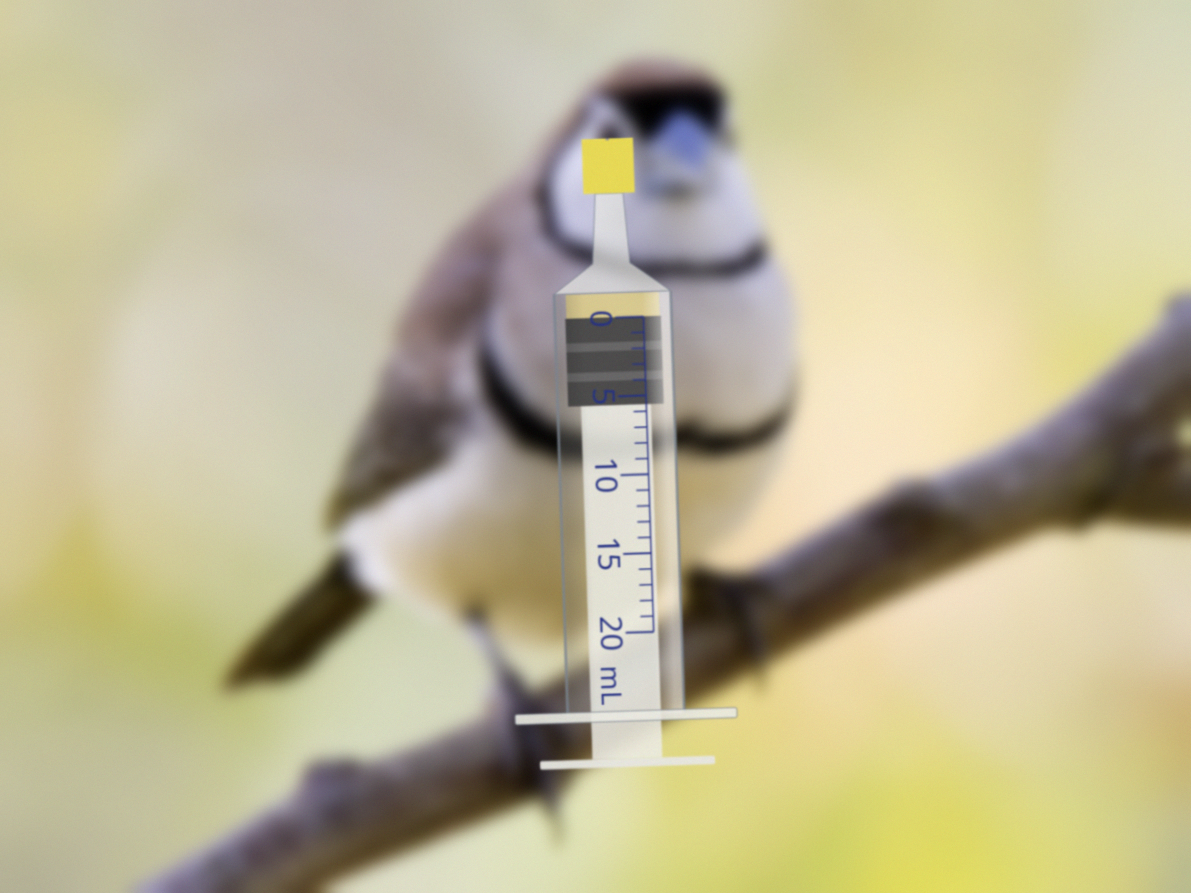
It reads **0** mL
